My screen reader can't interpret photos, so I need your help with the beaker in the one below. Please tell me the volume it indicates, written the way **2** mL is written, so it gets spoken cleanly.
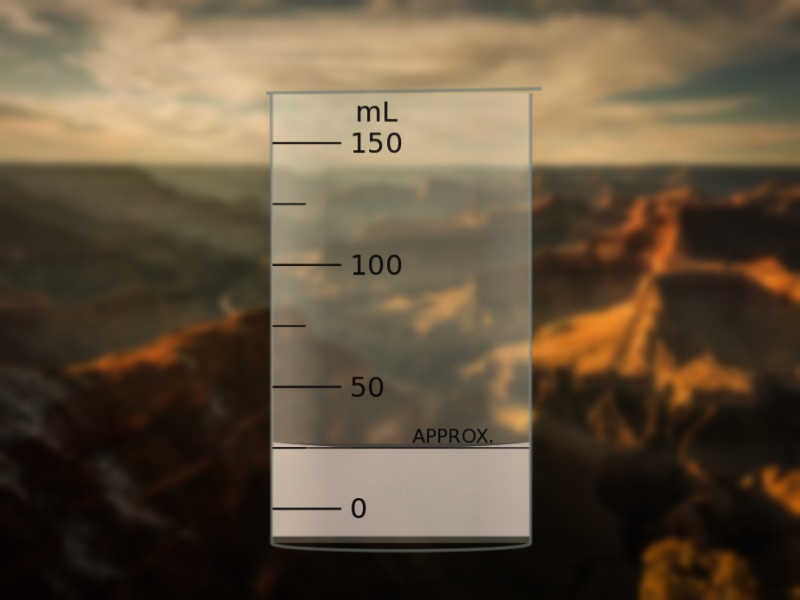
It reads **25** mL
